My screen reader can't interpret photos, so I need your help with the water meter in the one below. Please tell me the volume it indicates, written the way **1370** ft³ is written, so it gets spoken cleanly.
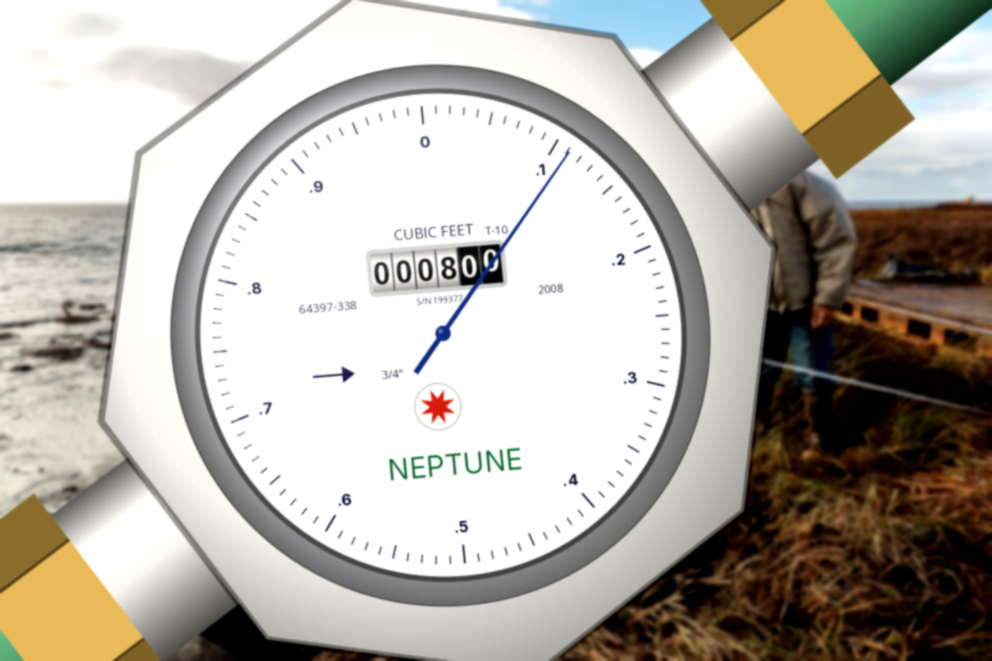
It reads **800.11** ft³
